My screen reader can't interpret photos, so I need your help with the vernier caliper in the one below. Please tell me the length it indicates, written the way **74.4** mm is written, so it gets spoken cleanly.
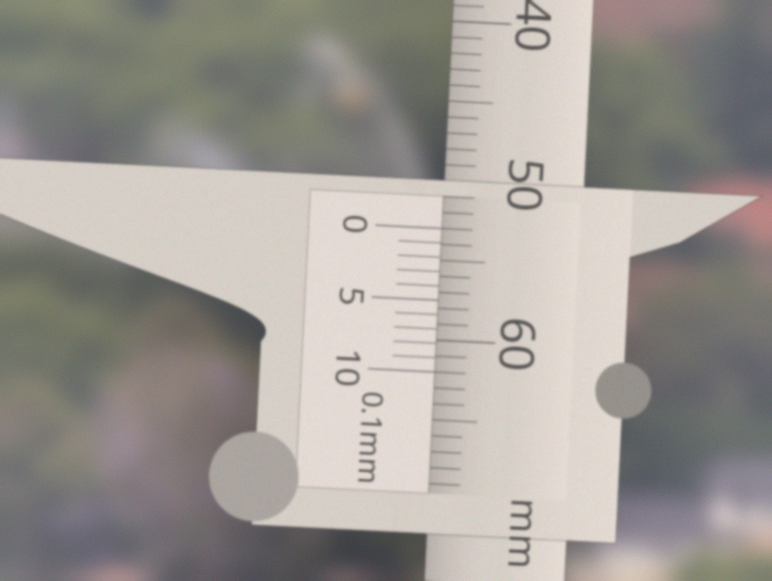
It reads **53.0** mm
